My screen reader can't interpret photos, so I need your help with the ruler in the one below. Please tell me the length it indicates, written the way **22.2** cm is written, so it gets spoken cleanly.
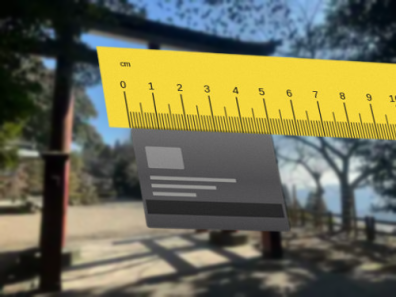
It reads **5** cm
